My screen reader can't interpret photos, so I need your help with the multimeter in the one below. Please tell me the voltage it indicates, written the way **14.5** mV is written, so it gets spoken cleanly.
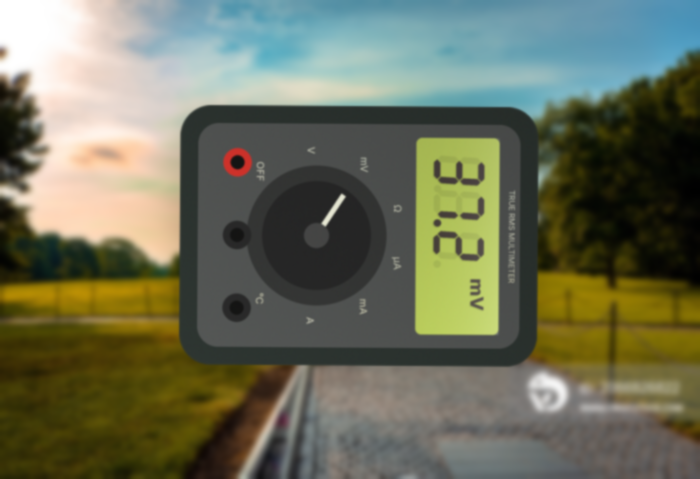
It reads **37.2** mV
